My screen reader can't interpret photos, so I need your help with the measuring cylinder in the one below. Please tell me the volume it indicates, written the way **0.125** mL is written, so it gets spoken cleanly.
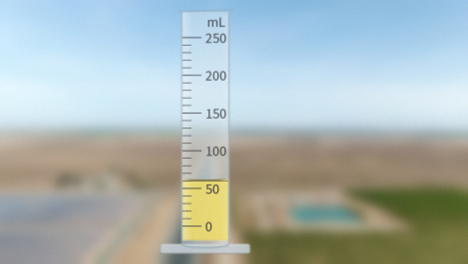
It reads **60** mL
